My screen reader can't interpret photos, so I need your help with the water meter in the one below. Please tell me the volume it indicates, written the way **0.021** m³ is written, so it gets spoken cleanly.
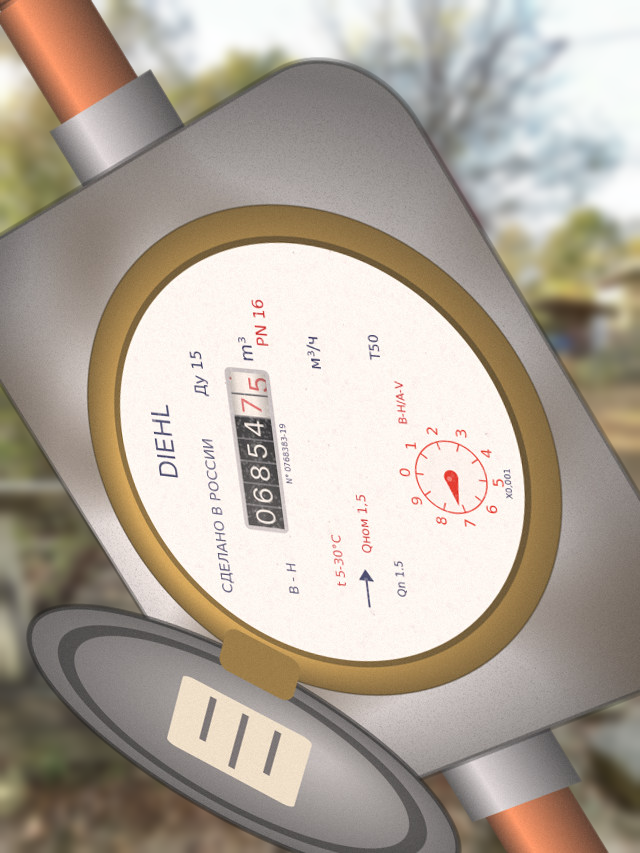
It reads **6854.747** m³
